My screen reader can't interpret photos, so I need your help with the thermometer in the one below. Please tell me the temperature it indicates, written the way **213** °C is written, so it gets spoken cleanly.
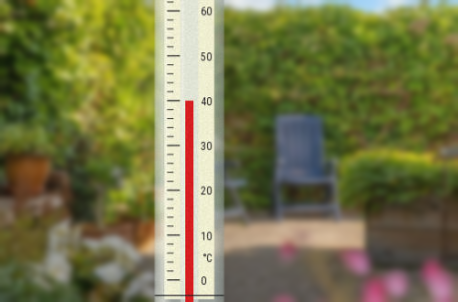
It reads **40** °C
